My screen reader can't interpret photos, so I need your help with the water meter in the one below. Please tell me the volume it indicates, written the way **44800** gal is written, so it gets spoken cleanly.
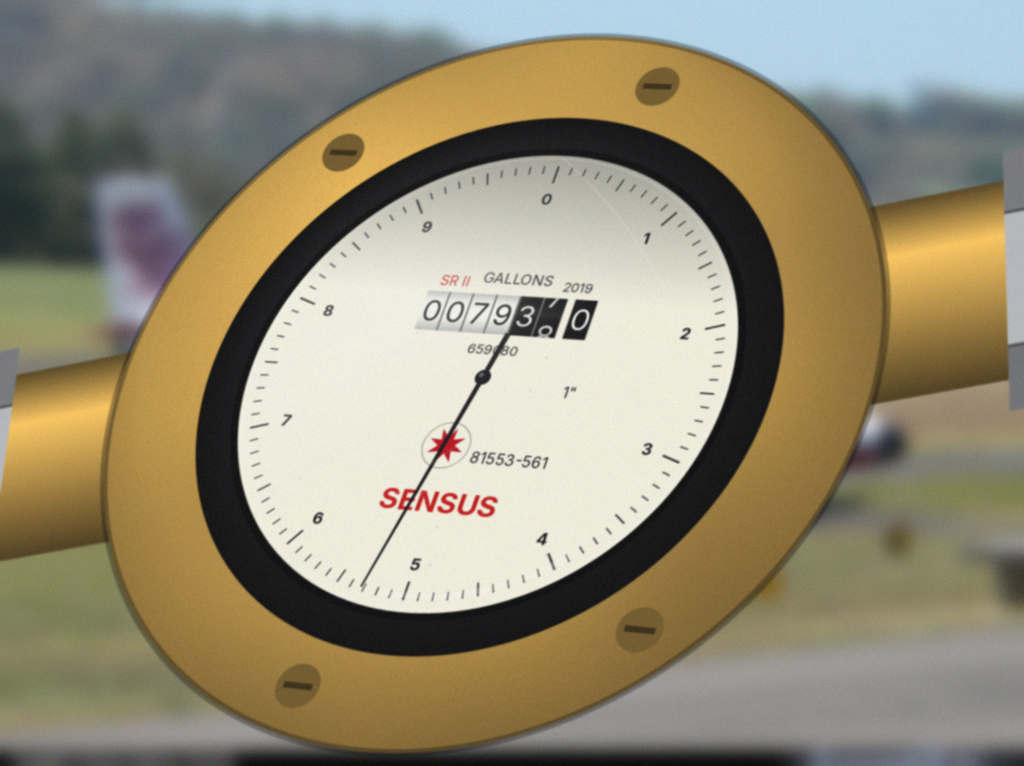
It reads **79375.3** gal
